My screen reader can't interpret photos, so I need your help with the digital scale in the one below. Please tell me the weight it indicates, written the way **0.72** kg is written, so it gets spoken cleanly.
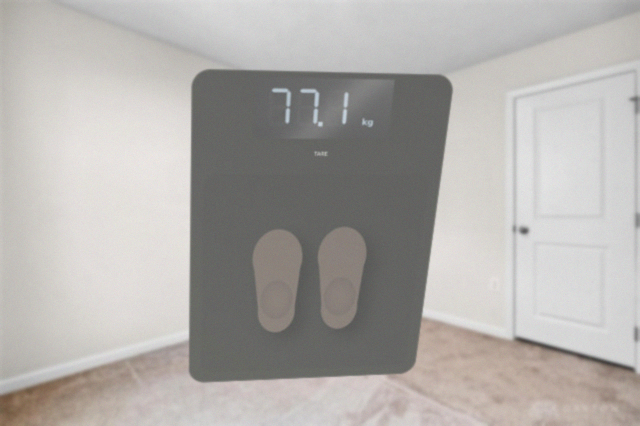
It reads **77.1** kg
